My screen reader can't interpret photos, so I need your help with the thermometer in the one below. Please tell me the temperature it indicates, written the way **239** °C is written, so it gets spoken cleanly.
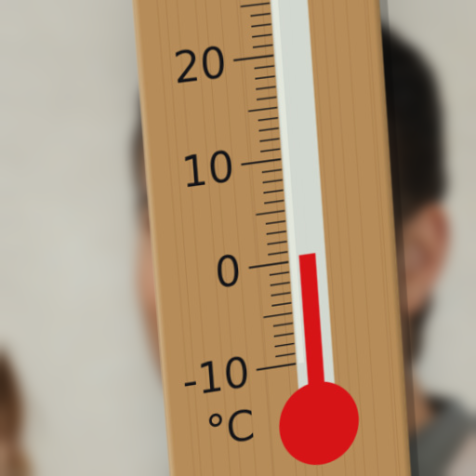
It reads **0.5** °C
